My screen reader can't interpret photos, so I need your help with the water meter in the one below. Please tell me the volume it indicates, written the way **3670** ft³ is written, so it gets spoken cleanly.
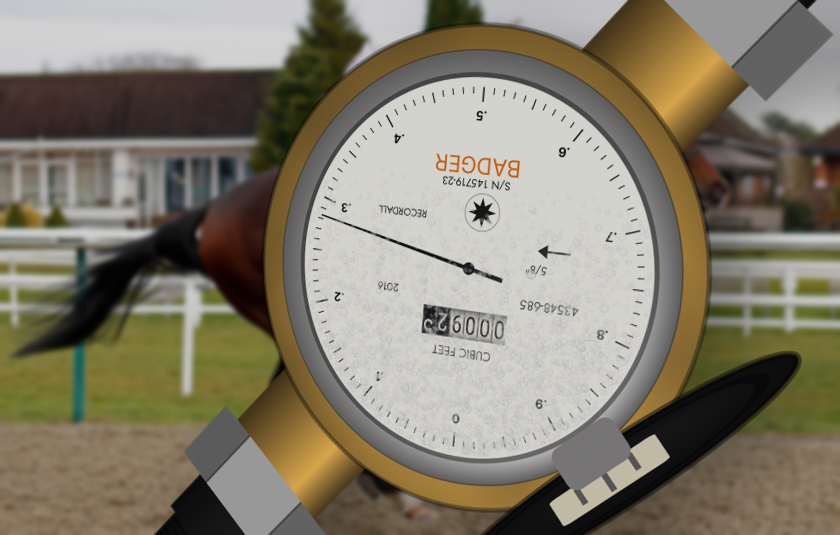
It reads **925.28** ft³
